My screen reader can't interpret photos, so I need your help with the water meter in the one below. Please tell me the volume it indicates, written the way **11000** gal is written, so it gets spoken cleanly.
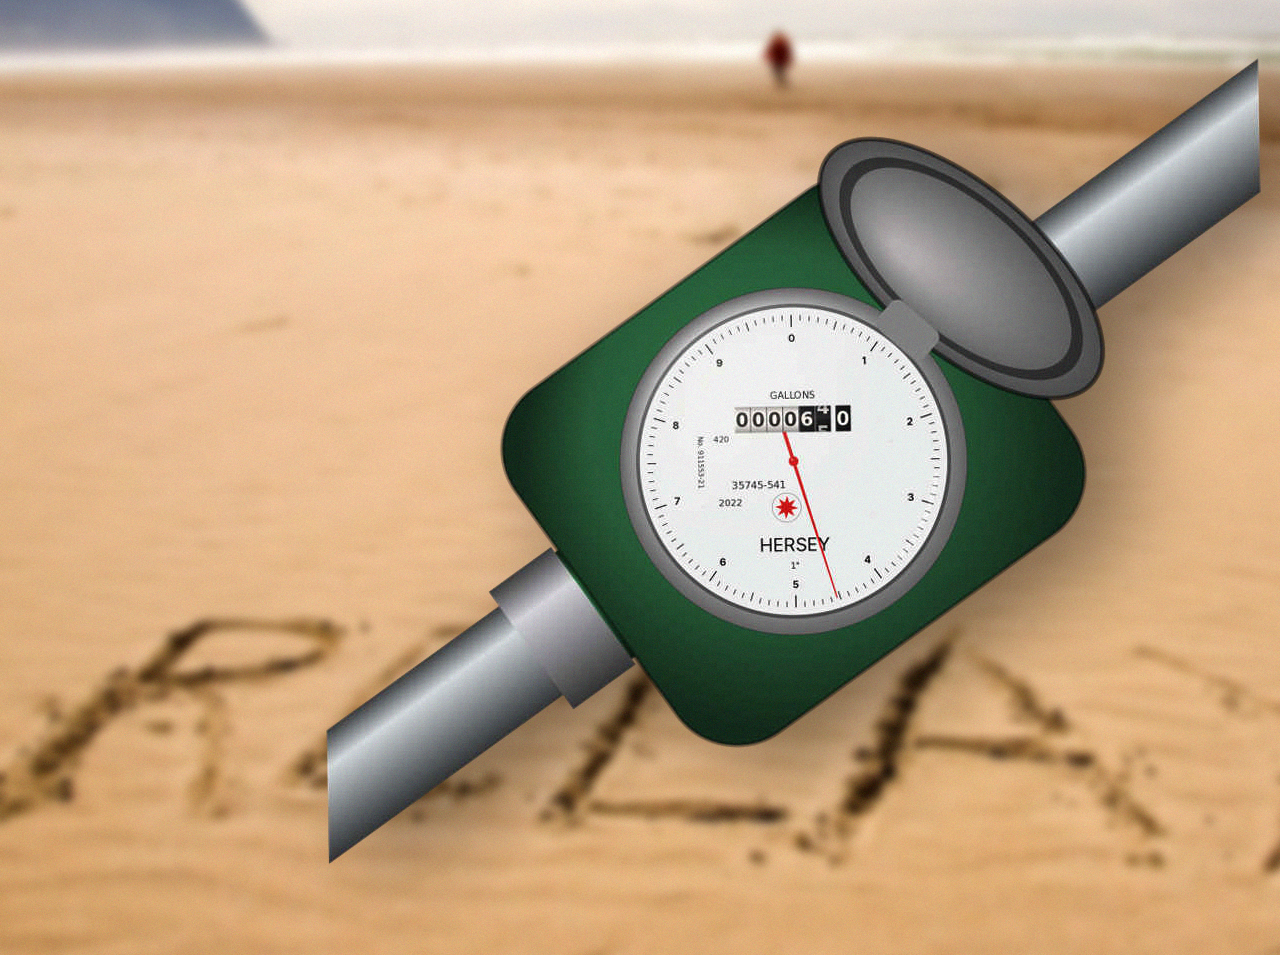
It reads **644.5** gal
